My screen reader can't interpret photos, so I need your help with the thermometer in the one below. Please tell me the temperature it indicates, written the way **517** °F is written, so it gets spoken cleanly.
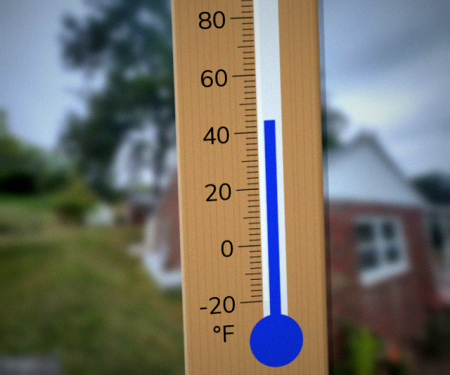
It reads **44** °F
